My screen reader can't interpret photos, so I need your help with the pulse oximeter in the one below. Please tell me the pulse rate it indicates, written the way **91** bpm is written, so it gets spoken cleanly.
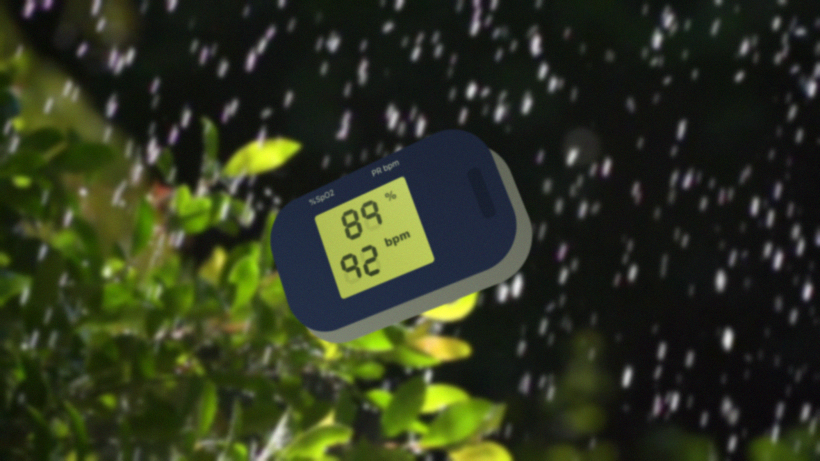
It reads **92** bpm
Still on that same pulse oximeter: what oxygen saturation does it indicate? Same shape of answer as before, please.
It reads **89** %
